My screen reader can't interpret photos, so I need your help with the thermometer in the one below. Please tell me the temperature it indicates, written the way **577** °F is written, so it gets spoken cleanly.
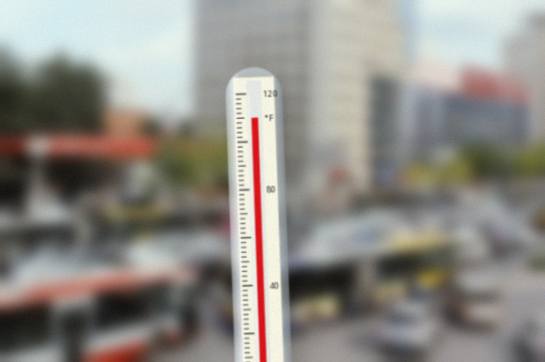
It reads **110** °F
